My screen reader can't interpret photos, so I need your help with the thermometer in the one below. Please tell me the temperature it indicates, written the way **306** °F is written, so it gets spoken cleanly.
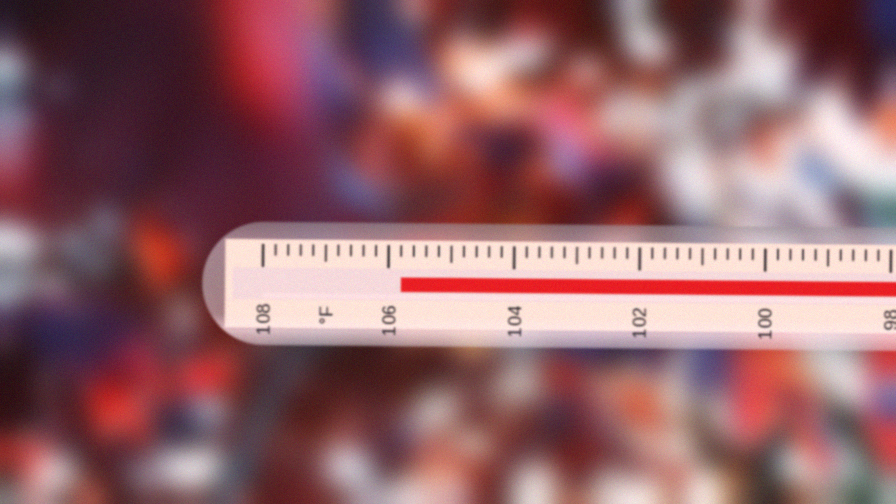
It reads **105.8** °F
